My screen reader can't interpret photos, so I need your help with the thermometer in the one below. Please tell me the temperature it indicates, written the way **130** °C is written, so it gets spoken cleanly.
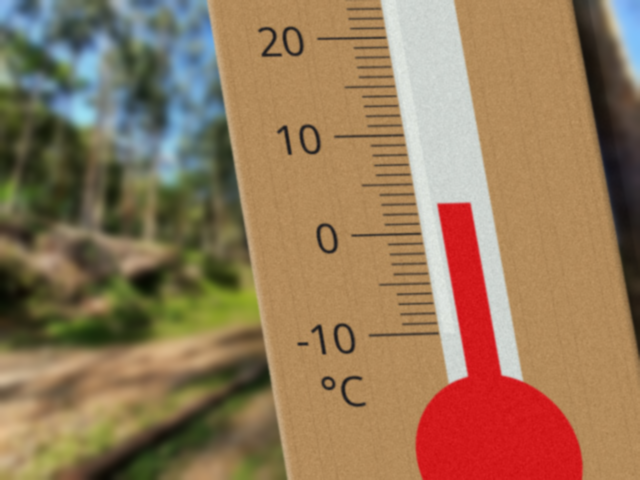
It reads **3** °C
